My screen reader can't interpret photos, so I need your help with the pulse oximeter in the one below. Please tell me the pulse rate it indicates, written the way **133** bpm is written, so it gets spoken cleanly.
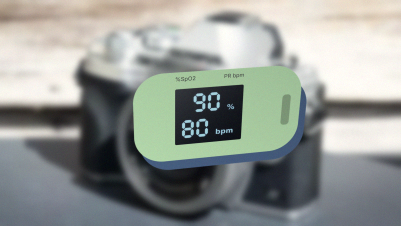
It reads **80** bpm
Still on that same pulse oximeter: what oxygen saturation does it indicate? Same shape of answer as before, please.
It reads **90** %
